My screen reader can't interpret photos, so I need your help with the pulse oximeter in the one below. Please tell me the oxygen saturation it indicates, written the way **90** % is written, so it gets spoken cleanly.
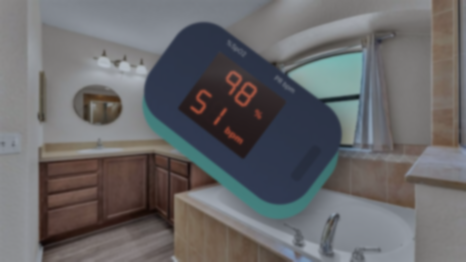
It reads **98** %
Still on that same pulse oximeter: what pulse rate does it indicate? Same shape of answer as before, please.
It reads **51** bpm
